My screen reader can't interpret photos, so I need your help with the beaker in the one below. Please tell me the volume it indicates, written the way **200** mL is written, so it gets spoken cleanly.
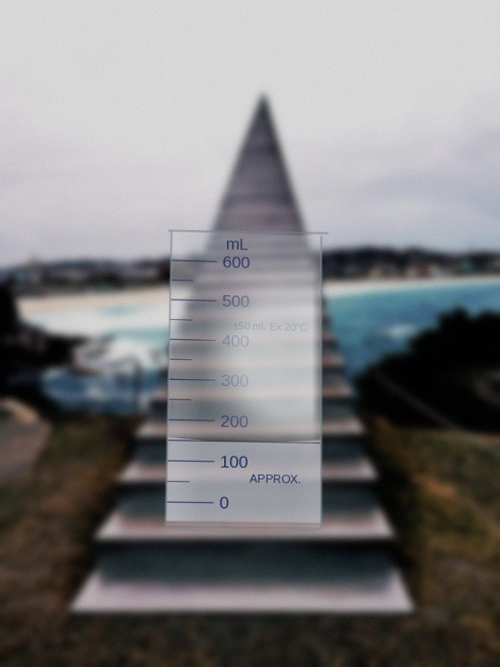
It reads **150** mL
